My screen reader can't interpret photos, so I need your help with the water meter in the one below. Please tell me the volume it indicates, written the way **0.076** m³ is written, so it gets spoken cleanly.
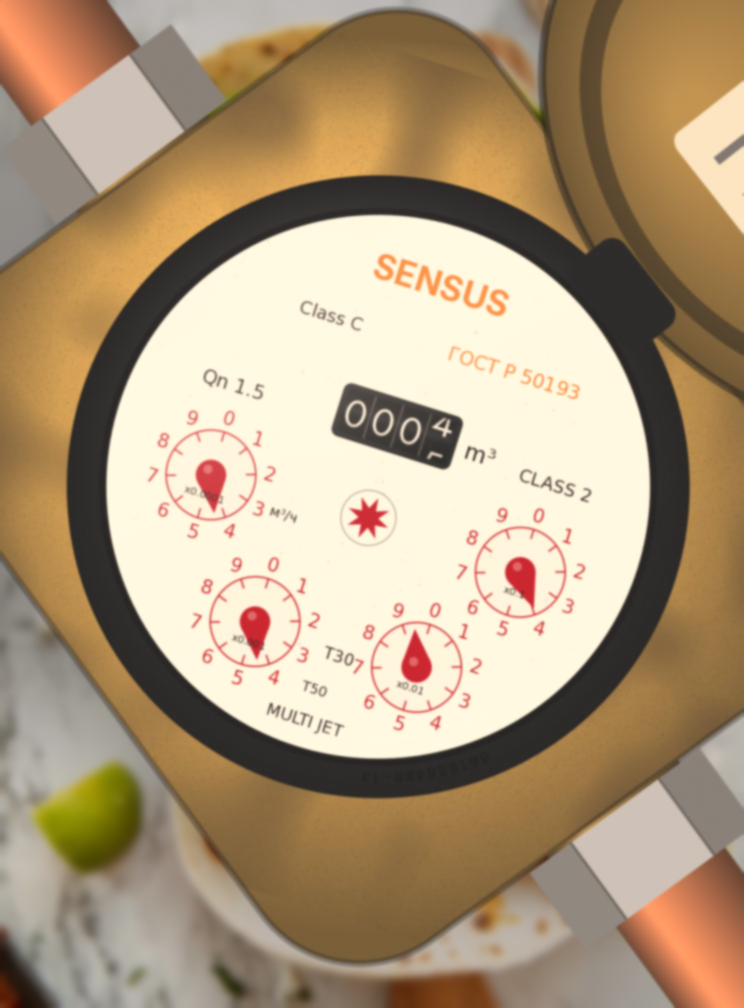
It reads **4.3944** m³
